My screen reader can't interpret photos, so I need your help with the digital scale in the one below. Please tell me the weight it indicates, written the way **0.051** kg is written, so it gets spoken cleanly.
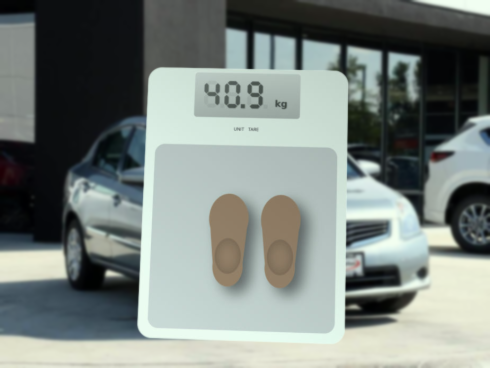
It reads **40.9** kg
